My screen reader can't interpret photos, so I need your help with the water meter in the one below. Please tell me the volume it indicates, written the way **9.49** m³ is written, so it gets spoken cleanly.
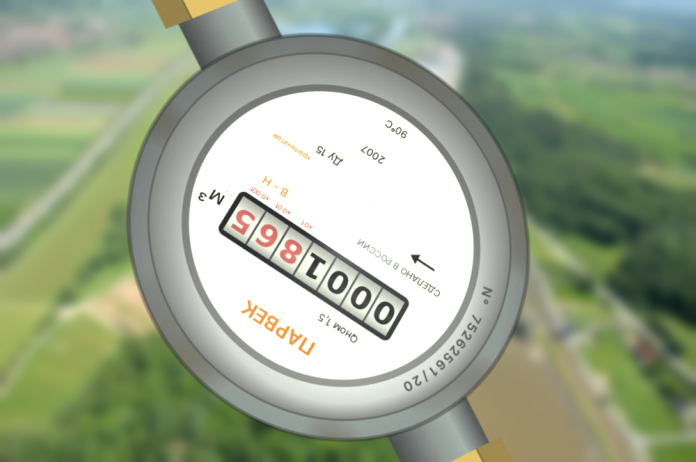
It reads **1.865** m³
